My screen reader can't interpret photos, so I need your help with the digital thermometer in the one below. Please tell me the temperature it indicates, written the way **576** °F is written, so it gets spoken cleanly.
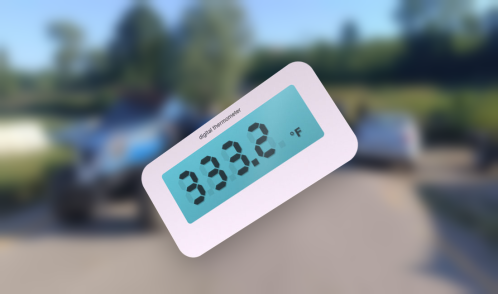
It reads **333.2** °F
